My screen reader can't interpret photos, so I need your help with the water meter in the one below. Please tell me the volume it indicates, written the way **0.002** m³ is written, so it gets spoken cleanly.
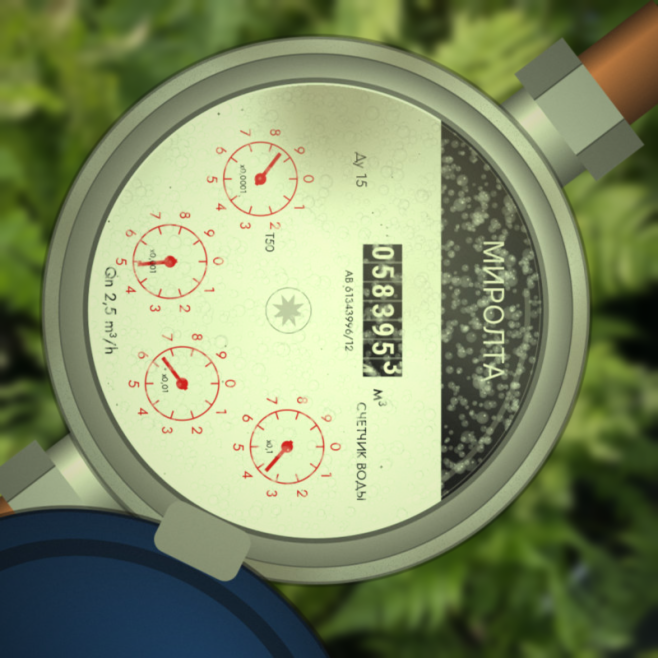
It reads **583953.3648** m³
